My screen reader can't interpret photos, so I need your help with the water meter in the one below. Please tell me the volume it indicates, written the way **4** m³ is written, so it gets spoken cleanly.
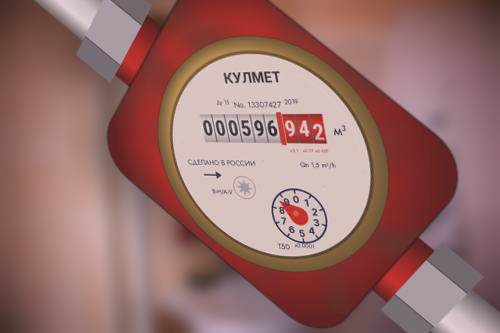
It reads **596.9418** m³
